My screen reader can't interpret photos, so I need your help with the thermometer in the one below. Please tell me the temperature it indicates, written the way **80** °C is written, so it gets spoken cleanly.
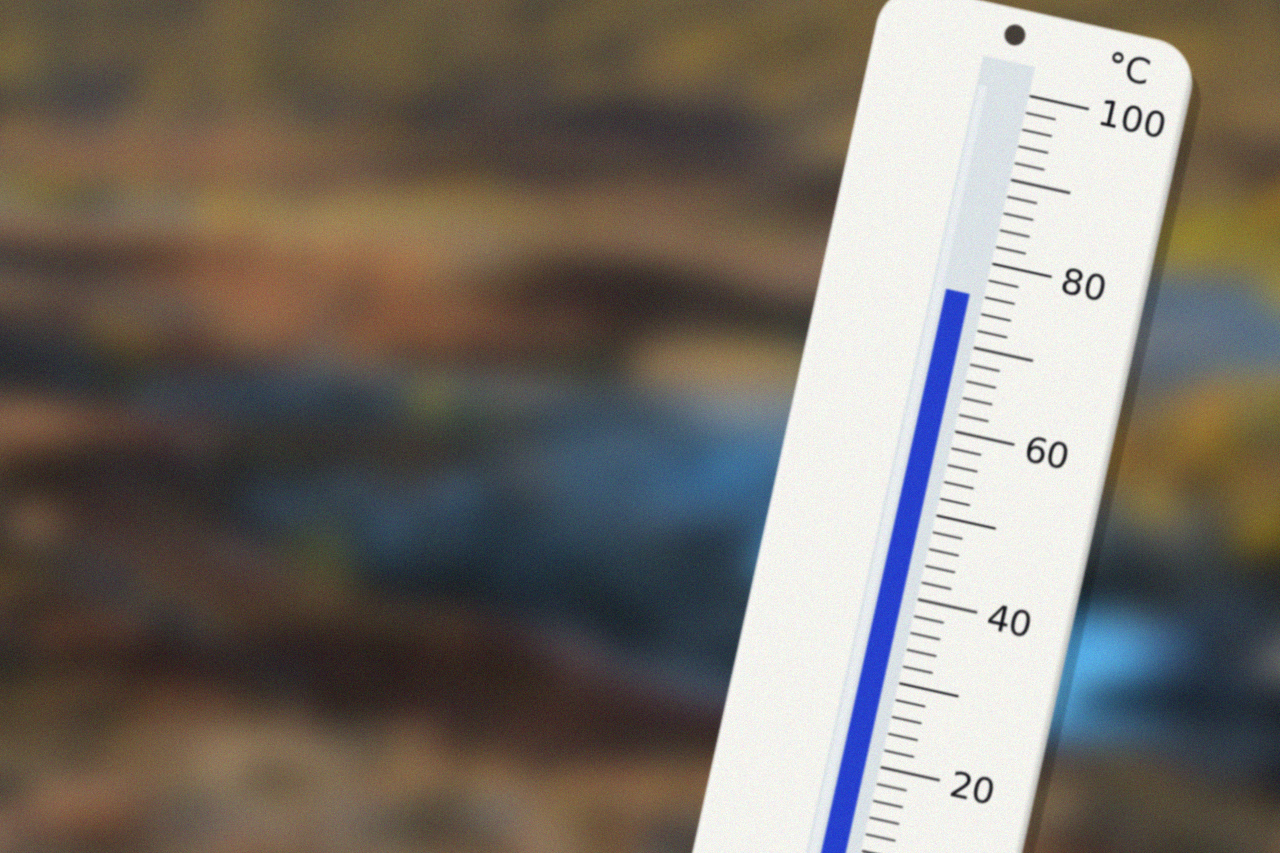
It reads **76** °C
